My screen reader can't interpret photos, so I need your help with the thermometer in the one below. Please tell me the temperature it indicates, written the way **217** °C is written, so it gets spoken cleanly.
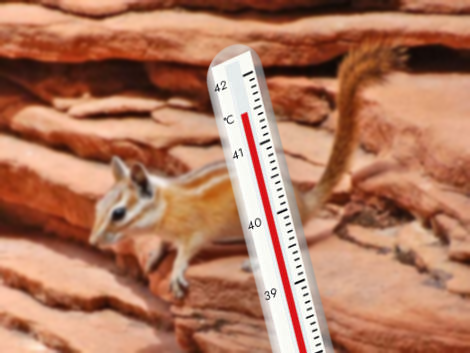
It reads **41.5** °C
